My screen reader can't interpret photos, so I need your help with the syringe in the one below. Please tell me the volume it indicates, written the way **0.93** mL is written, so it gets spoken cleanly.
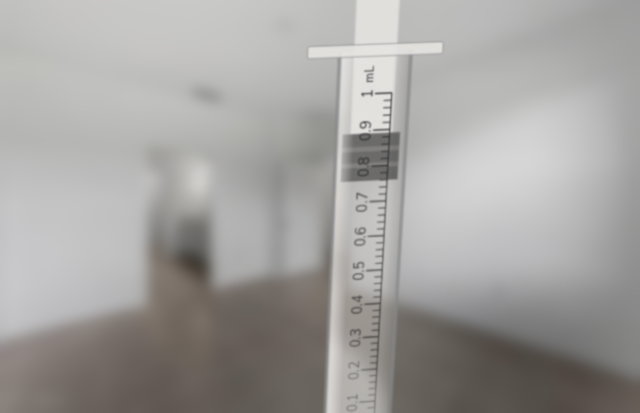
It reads **0.76** mL
